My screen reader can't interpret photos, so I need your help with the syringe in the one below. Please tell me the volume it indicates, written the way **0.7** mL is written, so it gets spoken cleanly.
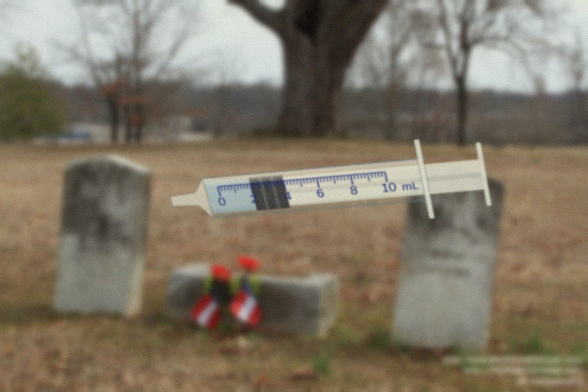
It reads **2** mL
